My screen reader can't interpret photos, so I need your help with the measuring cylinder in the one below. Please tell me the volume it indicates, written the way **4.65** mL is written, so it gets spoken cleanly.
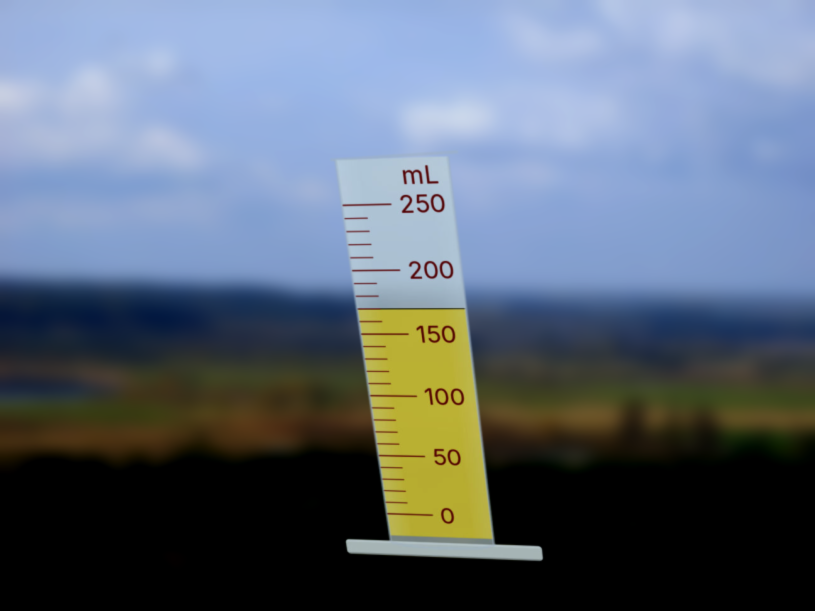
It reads **170** mL
